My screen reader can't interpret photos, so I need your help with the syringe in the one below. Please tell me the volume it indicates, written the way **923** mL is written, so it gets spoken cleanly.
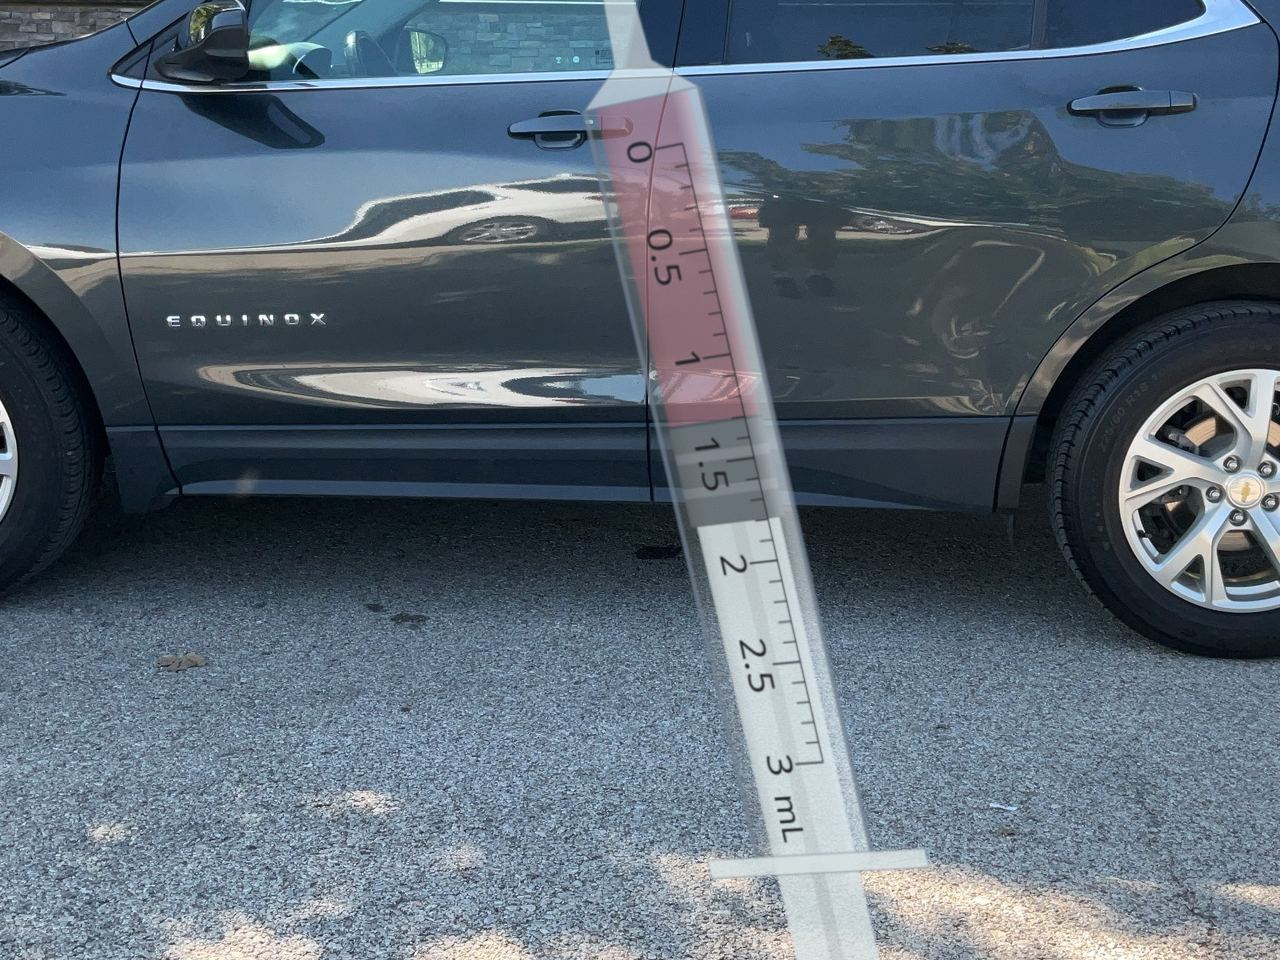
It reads **1.3** mL
